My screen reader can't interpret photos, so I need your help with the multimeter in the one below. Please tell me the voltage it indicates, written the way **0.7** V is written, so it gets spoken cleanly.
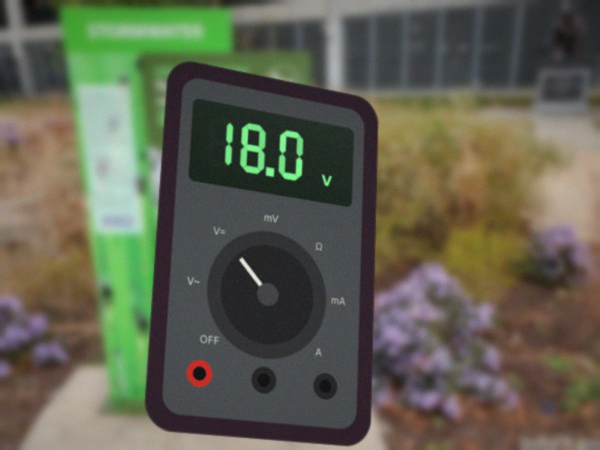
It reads **18.0** V
